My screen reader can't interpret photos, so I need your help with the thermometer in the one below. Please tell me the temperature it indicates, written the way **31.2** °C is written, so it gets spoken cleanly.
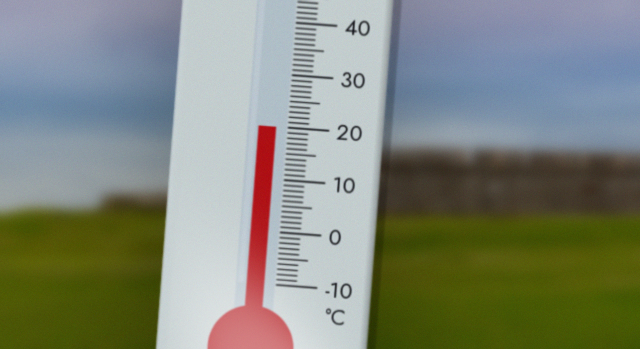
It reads **20** °C
